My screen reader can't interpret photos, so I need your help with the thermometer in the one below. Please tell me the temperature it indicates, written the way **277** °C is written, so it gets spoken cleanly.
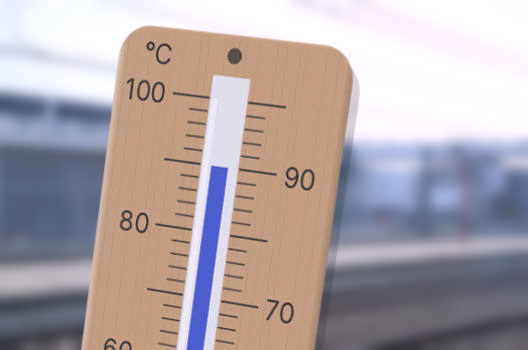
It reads **90** °C
